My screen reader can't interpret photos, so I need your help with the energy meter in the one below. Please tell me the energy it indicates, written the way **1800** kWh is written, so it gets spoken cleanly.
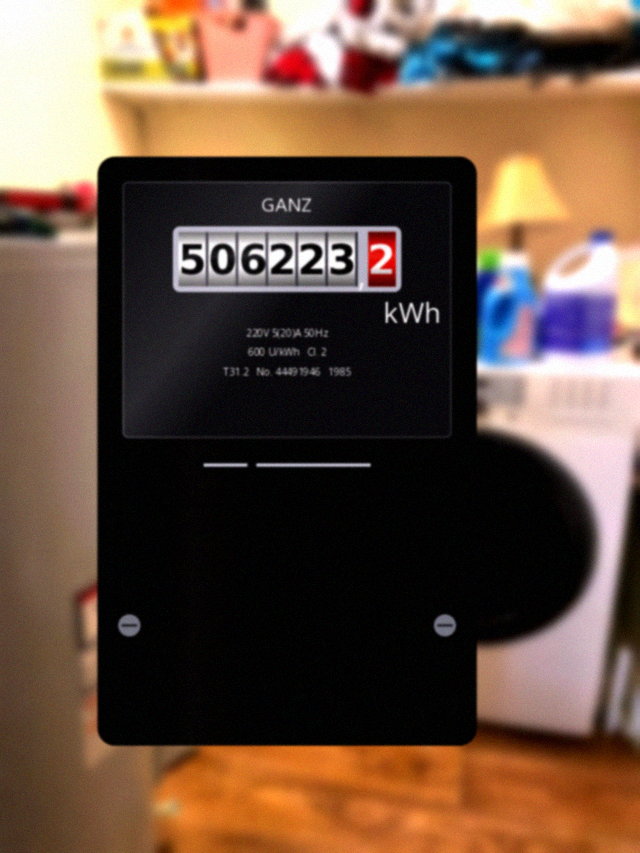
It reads **506223.2** kWh
